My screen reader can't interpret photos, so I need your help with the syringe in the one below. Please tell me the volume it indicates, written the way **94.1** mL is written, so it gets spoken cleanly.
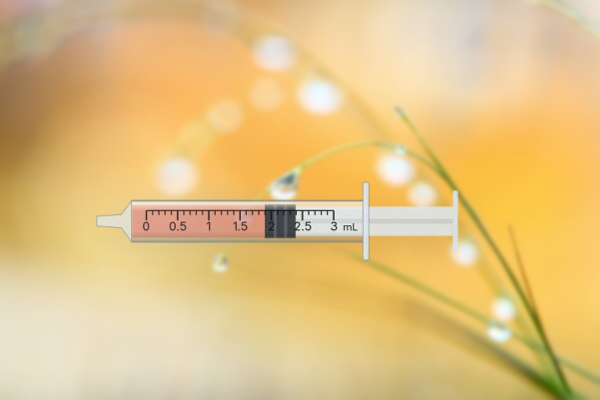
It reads **1.9** mL
